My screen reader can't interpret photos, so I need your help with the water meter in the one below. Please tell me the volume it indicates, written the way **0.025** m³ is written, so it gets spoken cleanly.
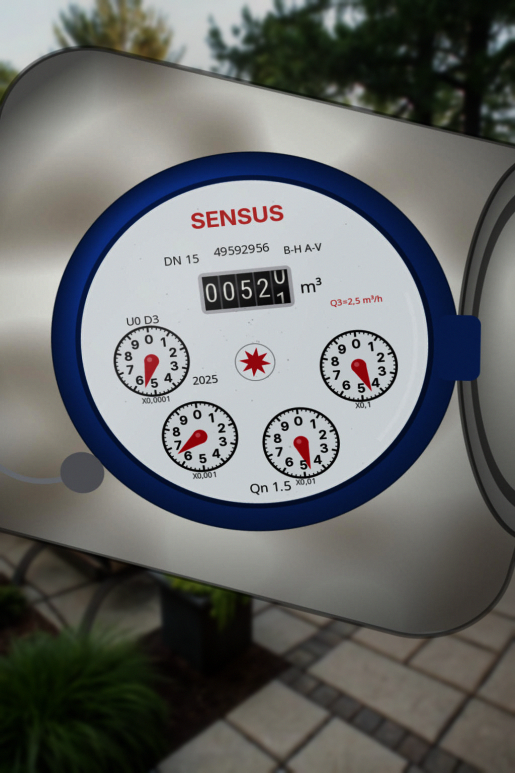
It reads **520.4465** m³
